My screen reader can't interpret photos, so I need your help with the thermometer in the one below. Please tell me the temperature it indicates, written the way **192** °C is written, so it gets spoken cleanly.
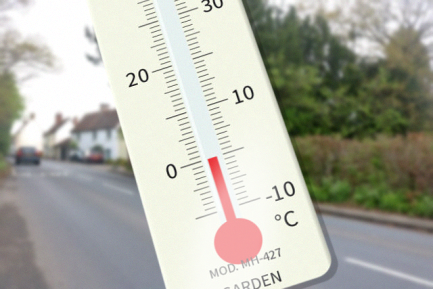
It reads **0** °C
